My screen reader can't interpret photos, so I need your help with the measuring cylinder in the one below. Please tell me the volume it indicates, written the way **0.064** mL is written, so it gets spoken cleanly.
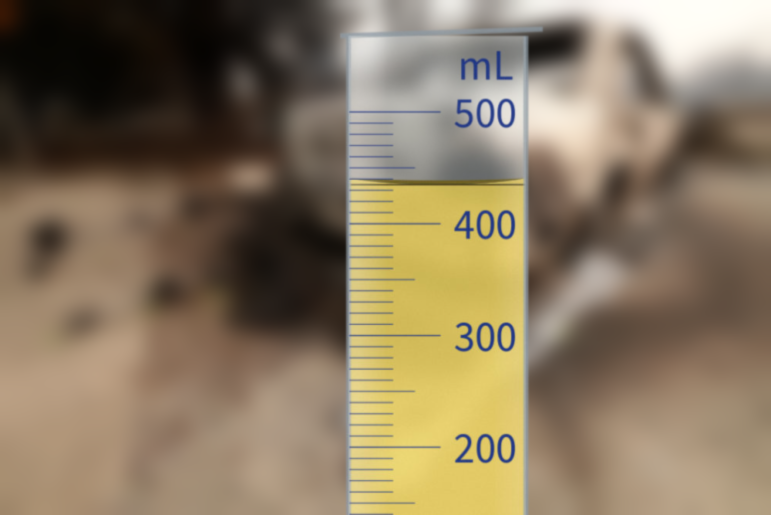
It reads **435** mL
